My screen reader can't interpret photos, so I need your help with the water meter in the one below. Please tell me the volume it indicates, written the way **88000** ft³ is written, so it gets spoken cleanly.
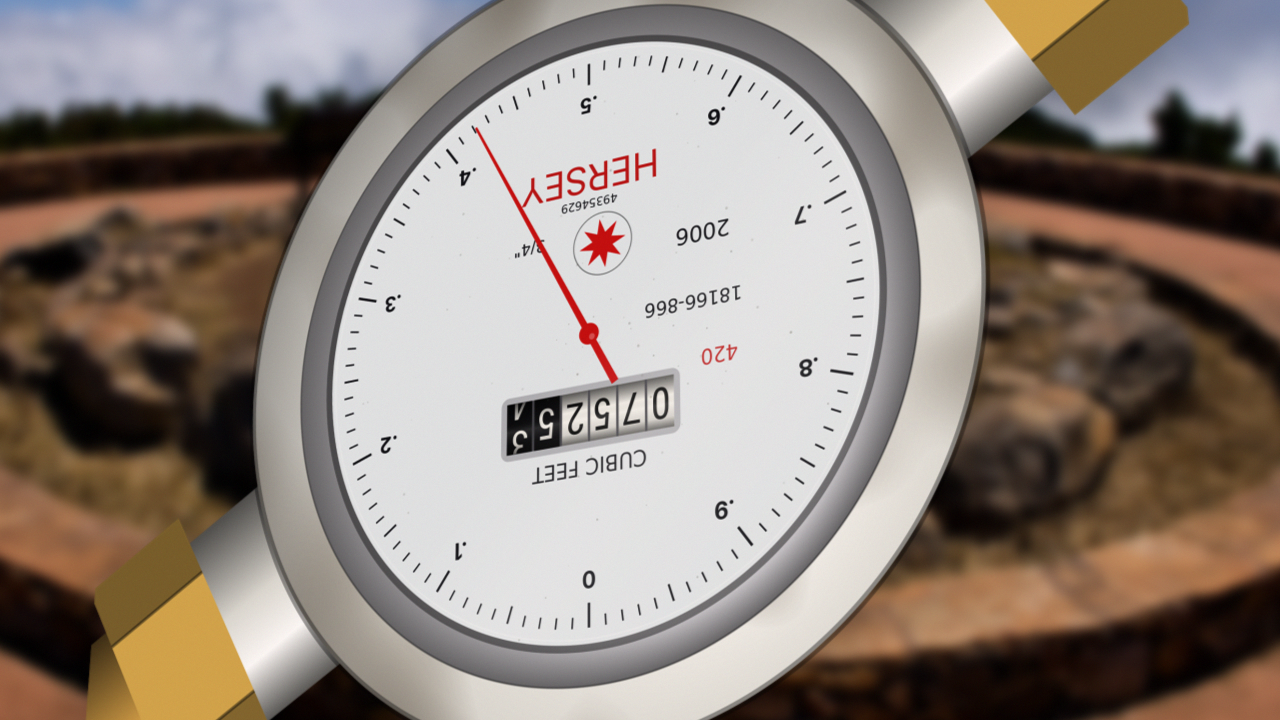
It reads **75253.42** ft³
